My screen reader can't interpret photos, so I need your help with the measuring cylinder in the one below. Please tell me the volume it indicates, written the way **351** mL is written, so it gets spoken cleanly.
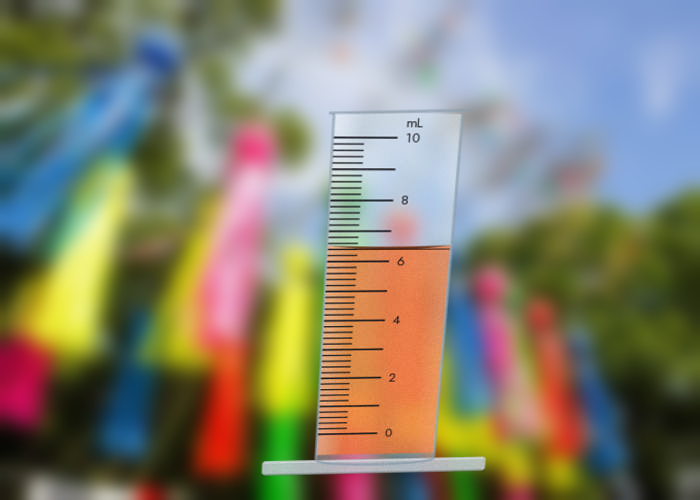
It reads **6.4** mL
